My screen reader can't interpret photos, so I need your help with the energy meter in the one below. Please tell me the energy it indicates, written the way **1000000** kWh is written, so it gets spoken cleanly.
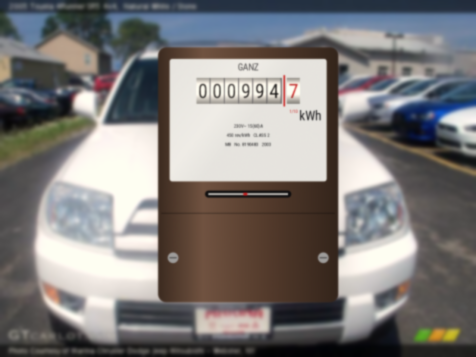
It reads **994.7** kWh
